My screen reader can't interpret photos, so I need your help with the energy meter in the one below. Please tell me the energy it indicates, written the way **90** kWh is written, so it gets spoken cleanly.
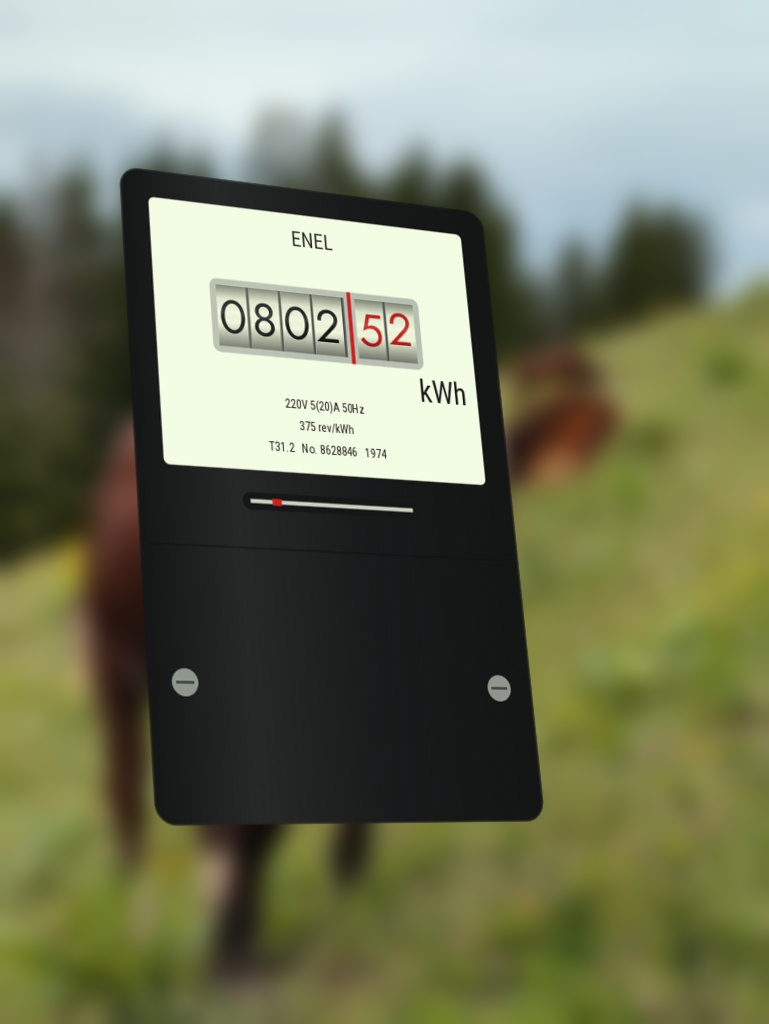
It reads **802.52** kWh
